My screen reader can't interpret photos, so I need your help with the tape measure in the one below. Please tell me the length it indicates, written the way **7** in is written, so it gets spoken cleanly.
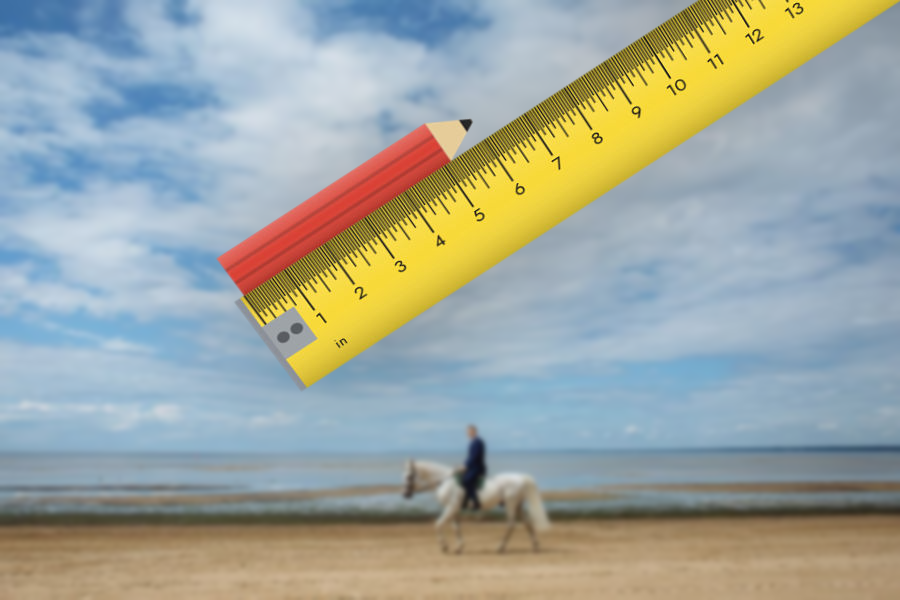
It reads **6** in
